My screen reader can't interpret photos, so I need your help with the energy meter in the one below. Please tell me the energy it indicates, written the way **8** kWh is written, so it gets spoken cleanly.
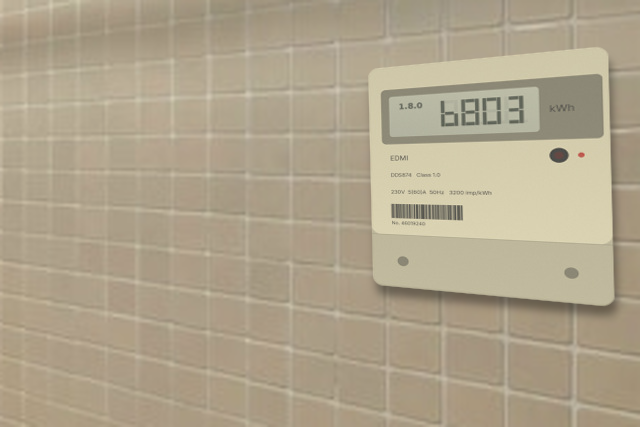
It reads **6803** kWh
